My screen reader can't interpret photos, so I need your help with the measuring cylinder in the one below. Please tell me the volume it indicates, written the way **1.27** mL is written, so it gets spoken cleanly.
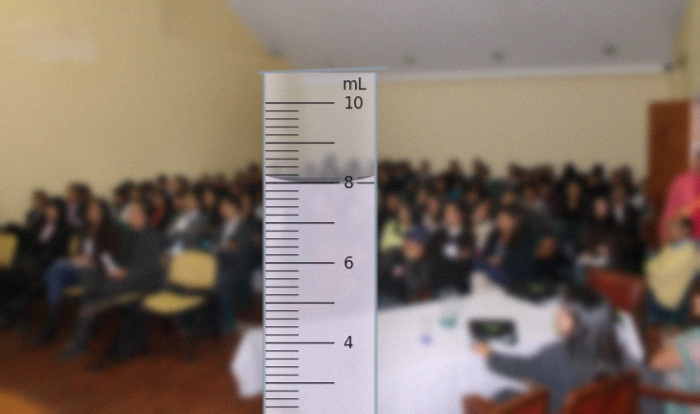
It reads **8** mL
